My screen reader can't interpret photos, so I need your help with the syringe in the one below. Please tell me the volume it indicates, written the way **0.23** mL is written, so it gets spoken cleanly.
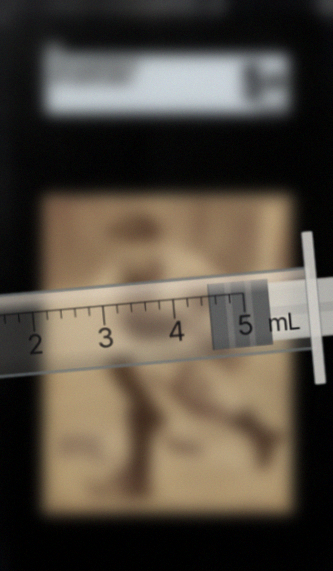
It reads **4.5** mL
